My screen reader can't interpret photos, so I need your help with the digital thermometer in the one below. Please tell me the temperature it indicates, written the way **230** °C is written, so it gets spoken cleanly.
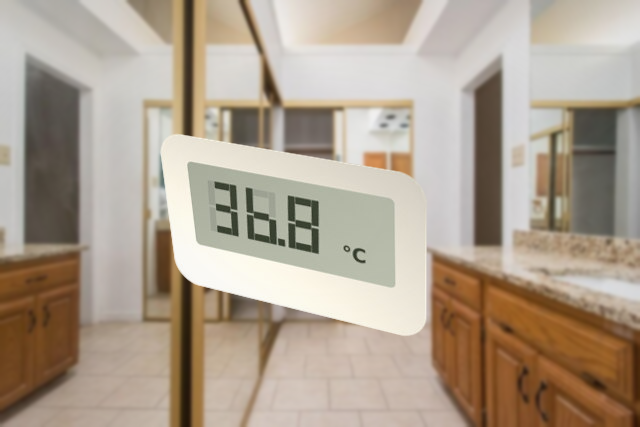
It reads **36.8** °C
